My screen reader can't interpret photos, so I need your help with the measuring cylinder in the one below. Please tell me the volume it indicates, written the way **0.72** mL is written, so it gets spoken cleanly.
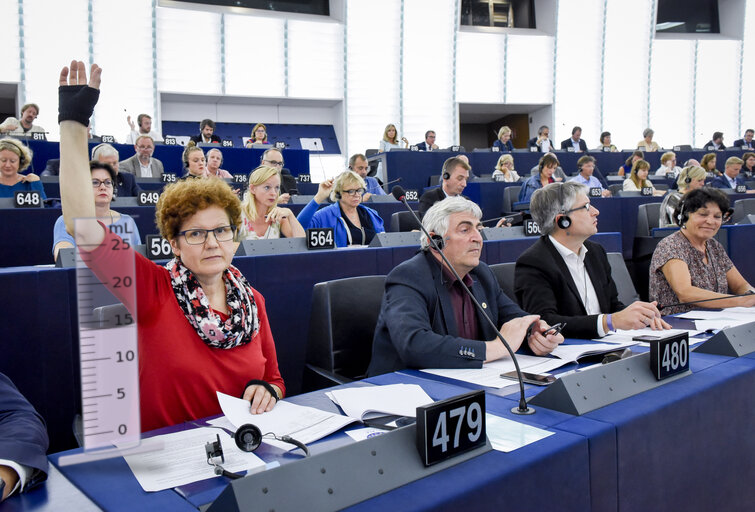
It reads **14** mL
